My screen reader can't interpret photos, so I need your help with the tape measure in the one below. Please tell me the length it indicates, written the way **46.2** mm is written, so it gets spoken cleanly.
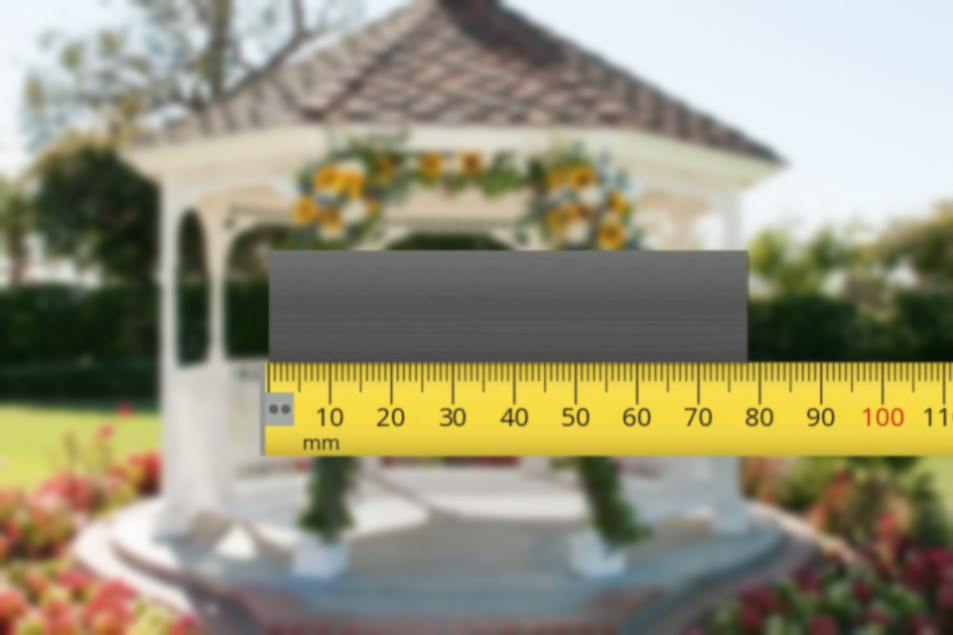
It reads **78** mm
